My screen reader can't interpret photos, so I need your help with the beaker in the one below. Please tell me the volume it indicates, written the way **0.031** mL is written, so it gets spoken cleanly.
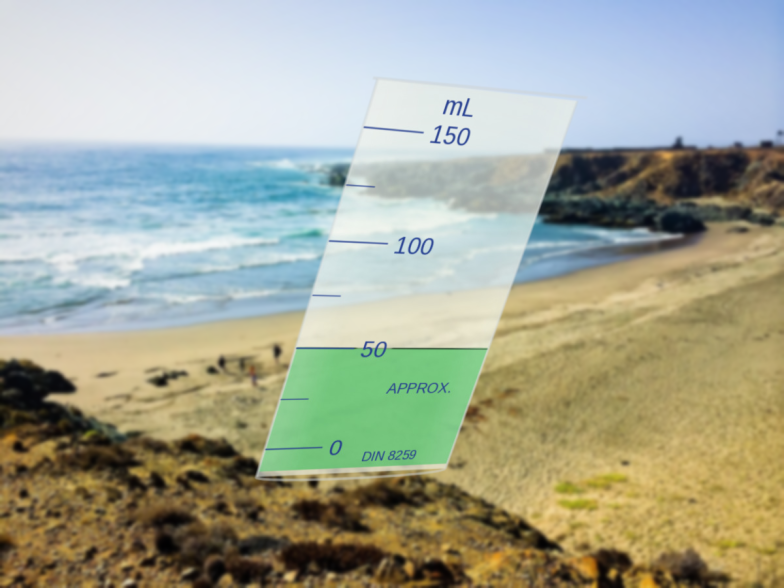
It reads **50** mL
